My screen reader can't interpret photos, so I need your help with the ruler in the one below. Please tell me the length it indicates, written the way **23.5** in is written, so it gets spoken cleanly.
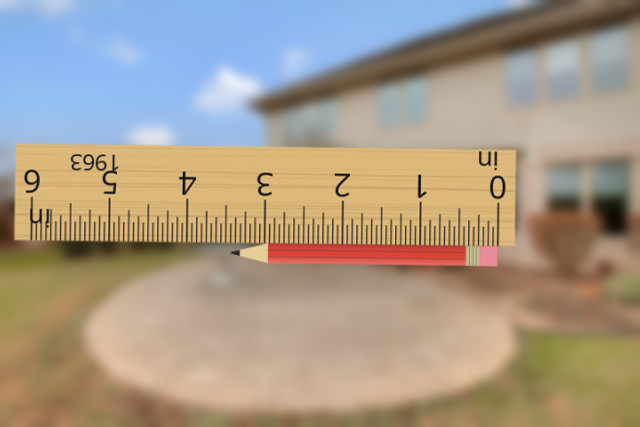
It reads **3.4375** in
